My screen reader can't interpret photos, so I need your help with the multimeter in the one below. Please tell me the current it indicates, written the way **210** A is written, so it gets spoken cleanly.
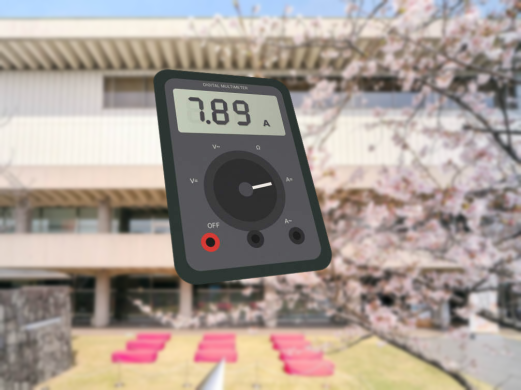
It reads **7.89** A
